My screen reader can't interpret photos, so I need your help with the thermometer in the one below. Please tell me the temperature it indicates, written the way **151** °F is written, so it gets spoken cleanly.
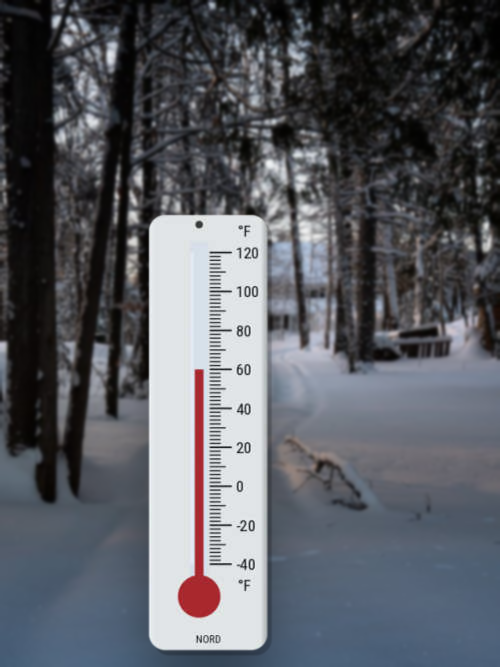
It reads **60** °F
